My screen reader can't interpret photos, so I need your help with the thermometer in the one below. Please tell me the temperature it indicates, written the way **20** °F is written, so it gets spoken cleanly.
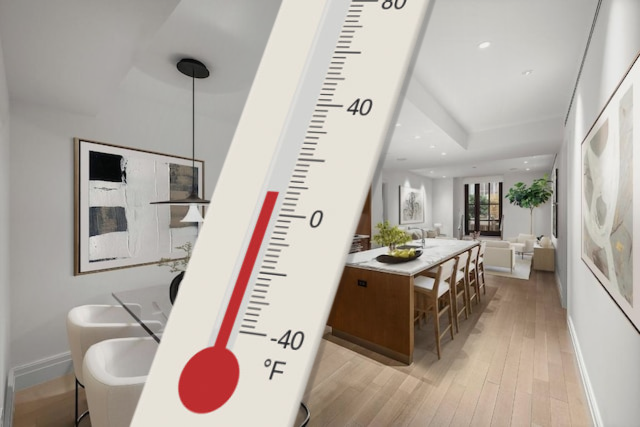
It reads **8** °F
